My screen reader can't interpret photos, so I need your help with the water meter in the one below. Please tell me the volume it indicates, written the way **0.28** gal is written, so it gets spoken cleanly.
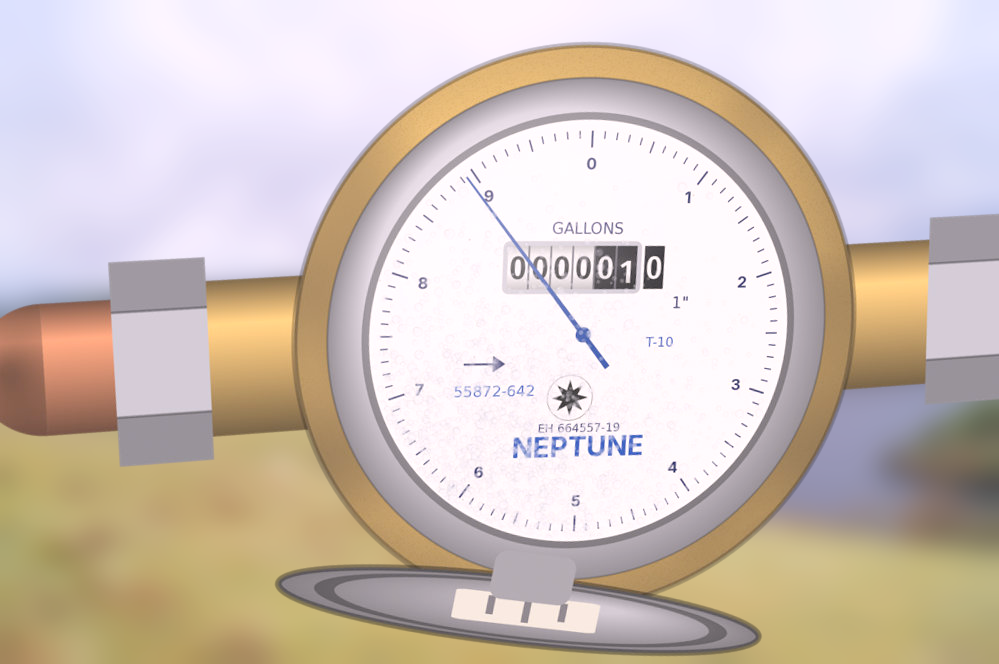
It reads **8.9** gal
